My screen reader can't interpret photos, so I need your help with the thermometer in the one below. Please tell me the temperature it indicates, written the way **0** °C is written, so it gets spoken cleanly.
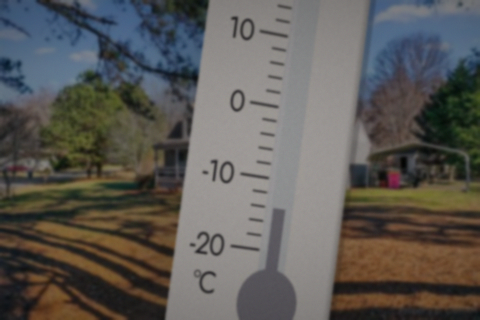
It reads **-14** °C
